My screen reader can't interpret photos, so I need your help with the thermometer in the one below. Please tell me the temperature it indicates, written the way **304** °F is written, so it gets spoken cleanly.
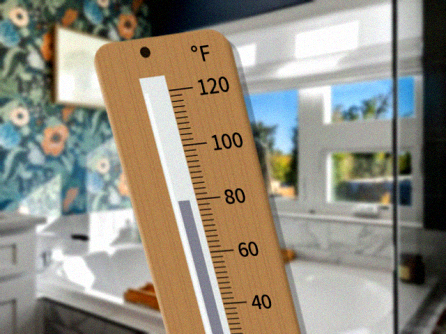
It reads **80** °F
